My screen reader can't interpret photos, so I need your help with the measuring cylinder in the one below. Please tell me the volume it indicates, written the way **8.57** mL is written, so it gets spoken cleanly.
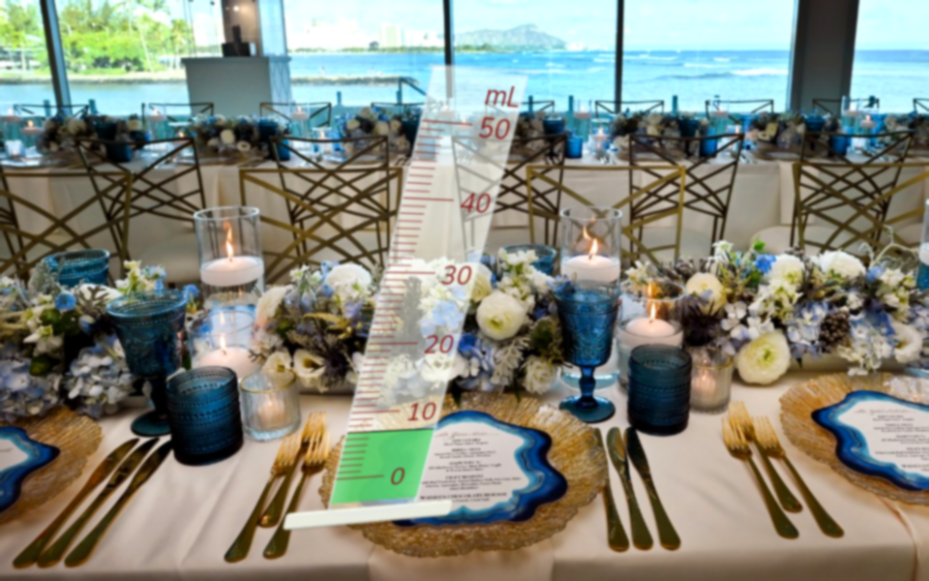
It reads **7** mL
